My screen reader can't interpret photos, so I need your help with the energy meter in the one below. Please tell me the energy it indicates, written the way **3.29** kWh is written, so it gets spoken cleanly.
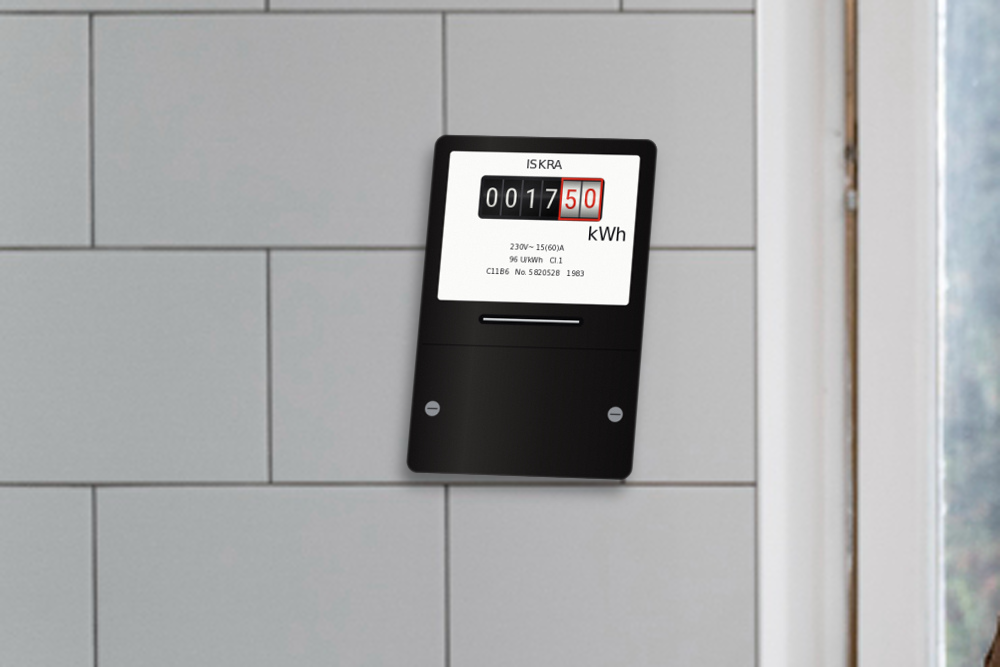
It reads **17.50** kWh
